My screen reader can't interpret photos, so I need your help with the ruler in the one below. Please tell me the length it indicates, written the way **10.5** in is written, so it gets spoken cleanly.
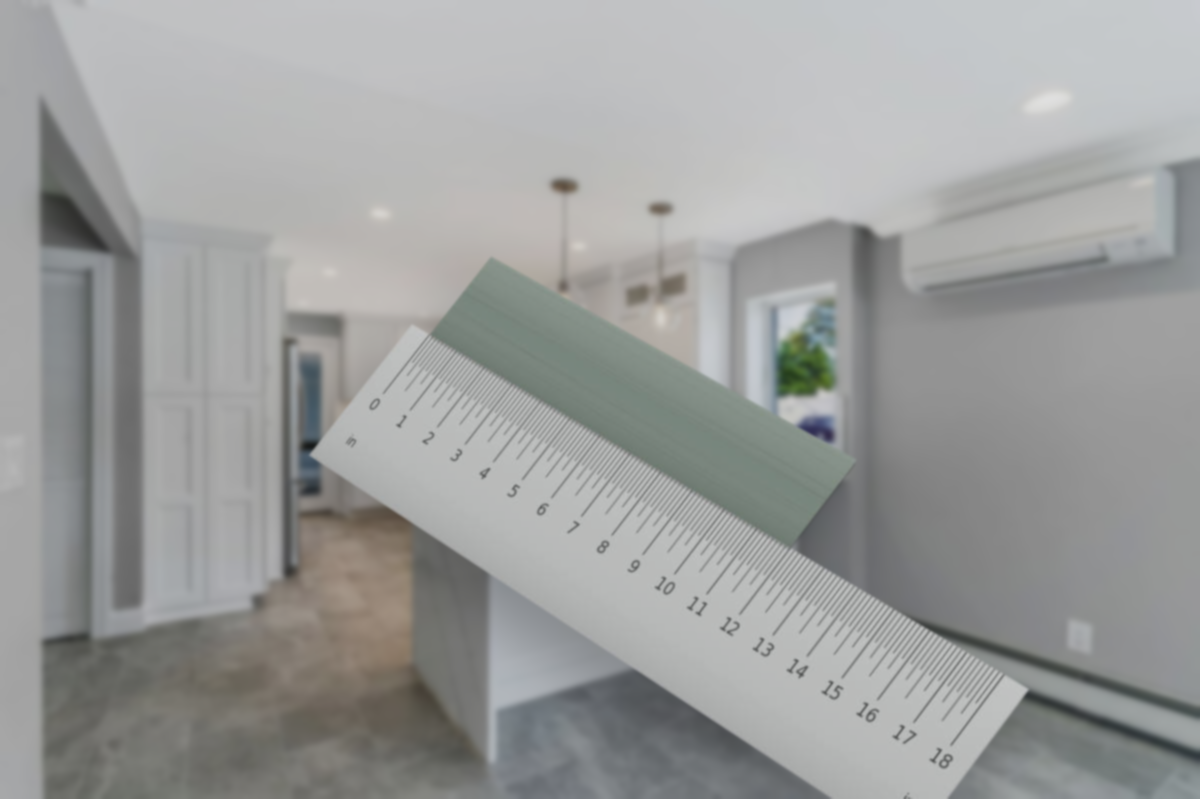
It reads **12** in
